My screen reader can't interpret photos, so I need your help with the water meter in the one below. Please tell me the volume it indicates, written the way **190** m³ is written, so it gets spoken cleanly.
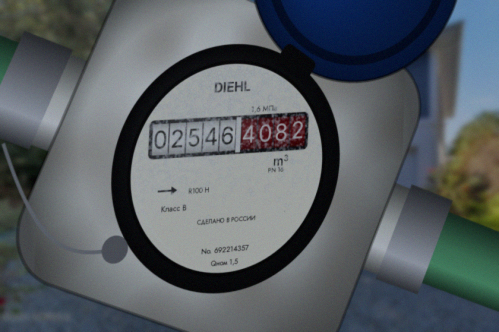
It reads **2546.4082** m³
